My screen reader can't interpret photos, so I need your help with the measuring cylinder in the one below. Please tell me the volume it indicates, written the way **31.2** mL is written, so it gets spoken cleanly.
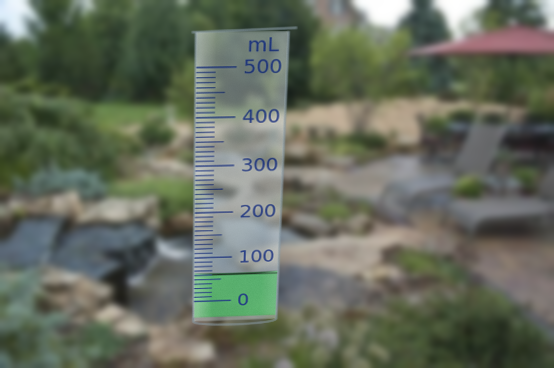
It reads **60** mL
